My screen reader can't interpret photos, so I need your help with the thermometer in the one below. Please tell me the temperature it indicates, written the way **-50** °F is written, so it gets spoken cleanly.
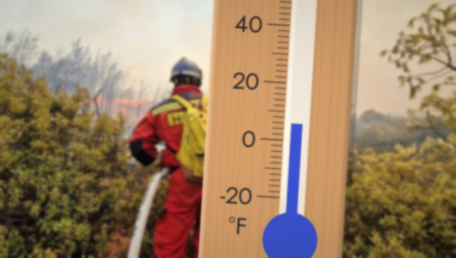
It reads **6** °F
